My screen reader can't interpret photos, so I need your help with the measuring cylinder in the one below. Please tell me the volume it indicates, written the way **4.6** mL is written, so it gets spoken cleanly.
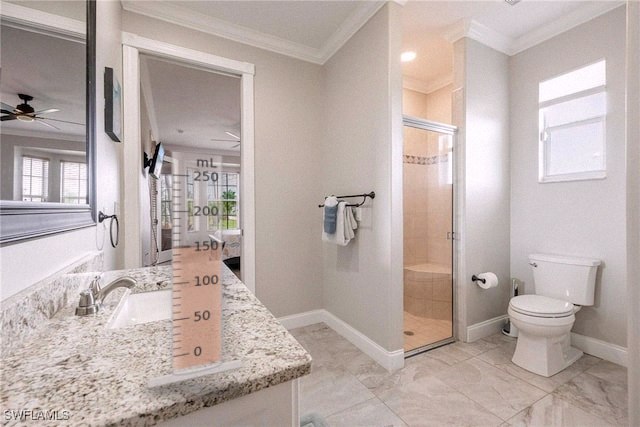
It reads **150** mL
